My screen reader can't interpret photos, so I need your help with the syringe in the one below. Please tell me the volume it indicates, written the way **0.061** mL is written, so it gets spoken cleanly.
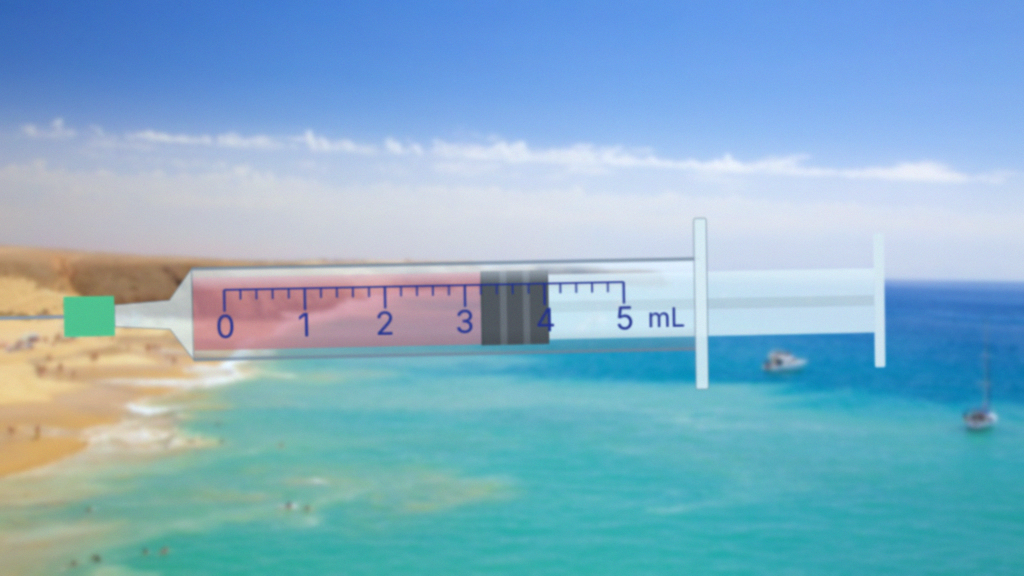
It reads **3.2** mL
